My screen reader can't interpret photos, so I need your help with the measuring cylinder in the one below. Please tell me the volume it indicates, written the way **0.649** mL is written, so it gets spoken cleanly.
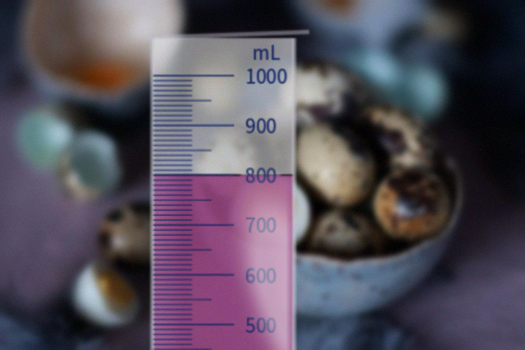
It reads **800** mL
